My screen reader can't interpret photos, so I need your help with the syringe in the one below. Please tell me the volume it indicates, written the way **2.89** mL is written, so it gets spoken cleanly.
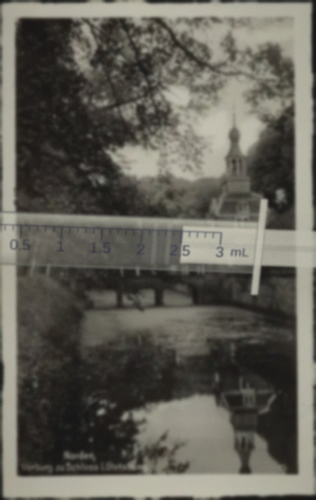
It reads **2** mL
